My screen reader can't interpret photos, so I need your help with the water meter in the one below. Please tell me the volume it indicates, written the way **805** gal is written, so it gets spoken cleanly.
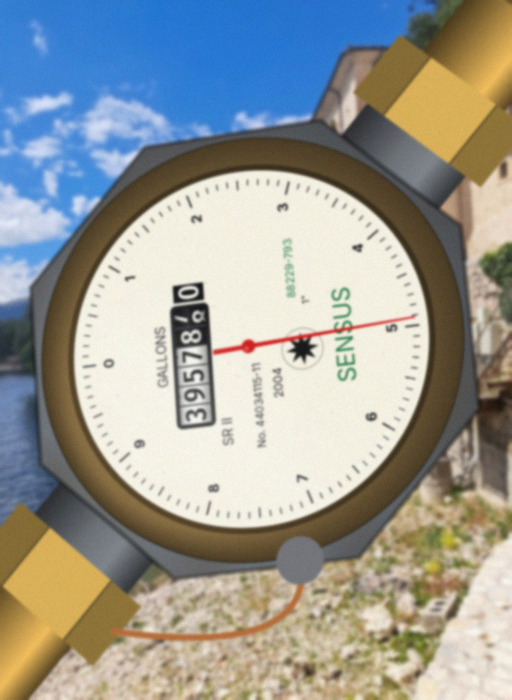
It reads **3957874.9** gal
